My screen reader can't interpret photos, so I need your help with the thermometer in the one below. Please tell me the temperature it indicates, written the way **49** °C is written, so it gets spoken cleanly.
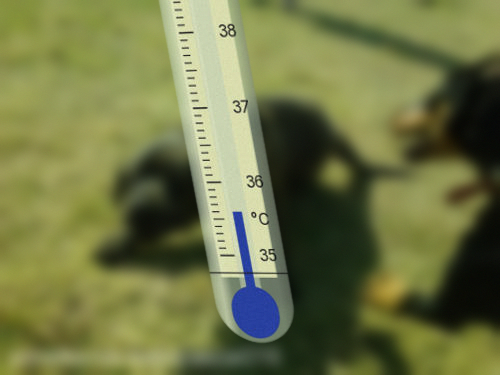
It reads **35.6** °C
